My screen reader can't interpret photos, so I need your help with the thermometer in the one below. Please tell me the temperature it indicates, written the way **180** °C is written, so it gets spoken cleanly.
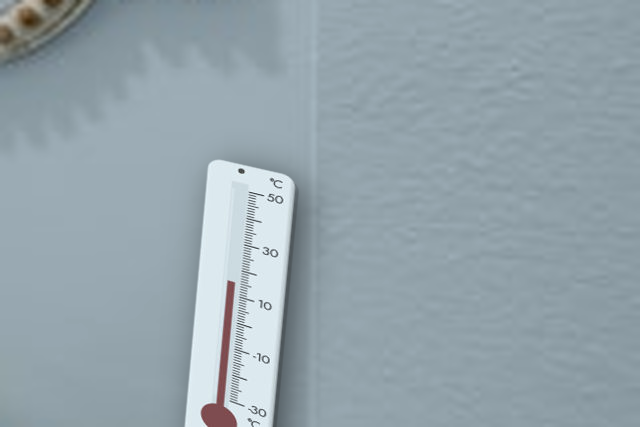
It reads **15** °C
